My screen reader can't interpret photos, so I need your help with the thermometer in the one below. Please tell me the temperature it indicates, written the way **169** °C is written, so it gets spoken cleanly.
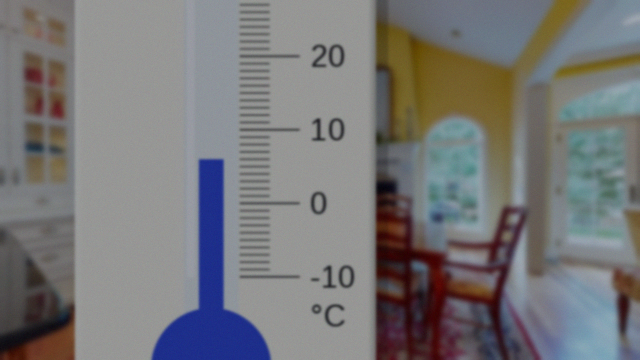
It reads **6** °C
